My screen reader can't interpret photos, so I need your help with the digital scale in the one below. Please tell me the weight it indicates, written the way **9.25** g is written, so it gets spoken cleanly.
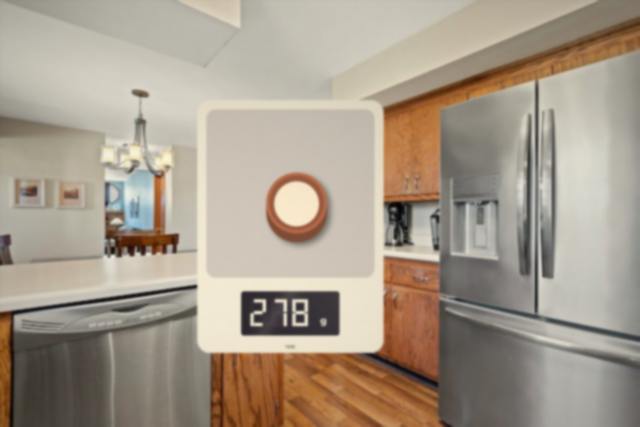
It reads **278** g
